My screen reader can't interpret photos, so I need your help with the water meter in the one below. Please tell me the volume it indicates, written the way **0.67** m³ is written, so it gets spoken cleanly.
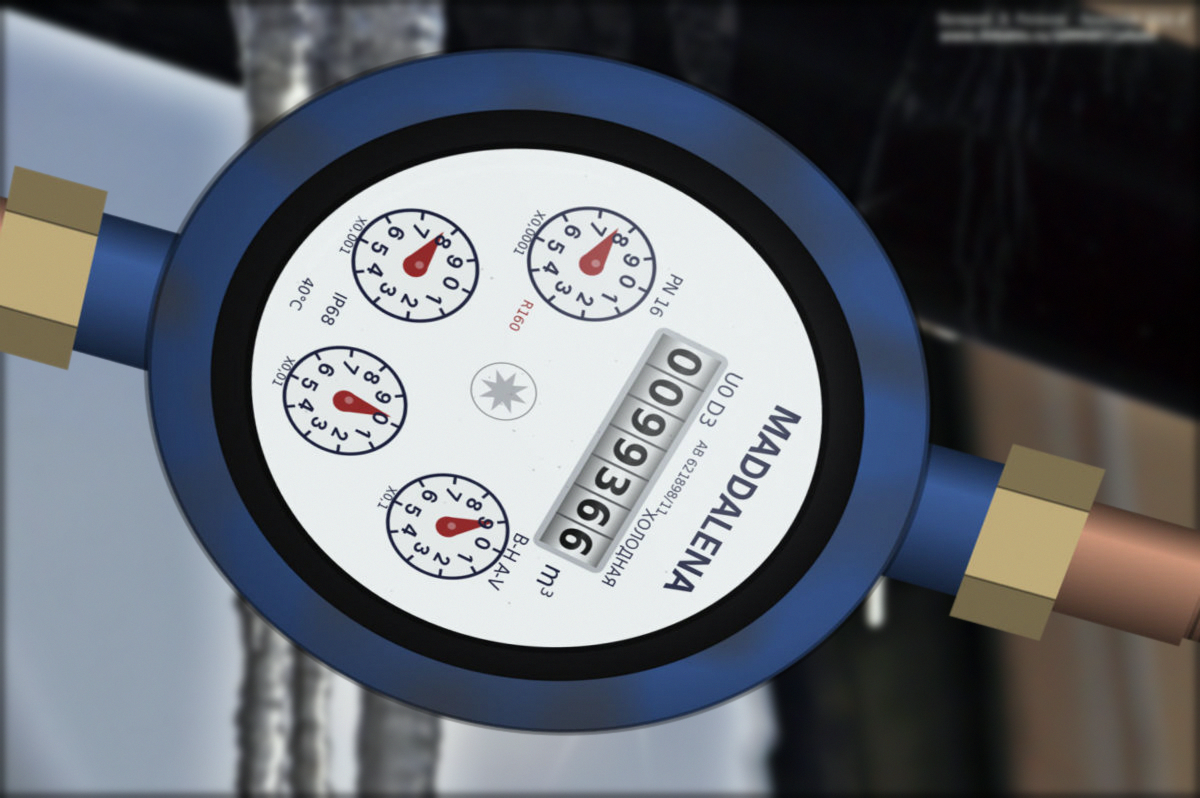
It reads **99366.8977** m³
